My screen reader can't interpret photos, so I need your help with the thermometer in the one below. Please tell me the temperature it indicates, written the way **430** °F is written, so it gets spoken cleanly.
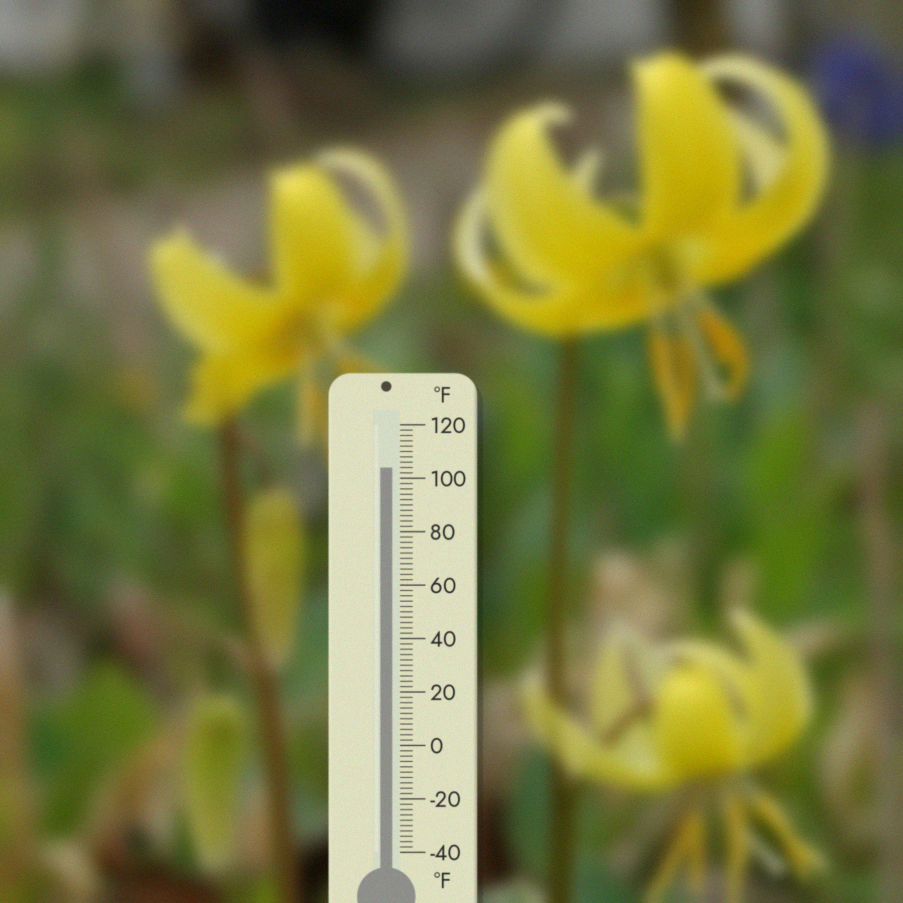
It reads **104** °F
